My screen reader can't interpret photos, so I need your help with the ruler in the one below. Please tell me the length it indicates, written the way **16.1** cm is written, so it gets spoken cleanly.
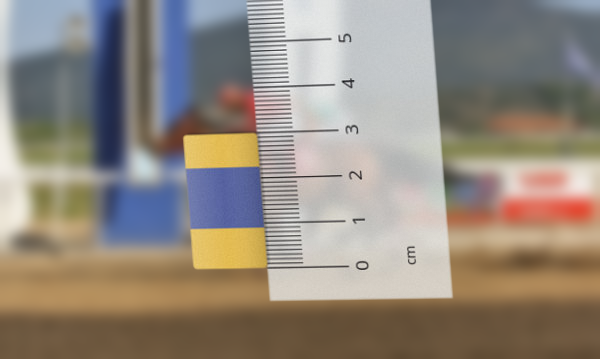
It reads **3** cm
